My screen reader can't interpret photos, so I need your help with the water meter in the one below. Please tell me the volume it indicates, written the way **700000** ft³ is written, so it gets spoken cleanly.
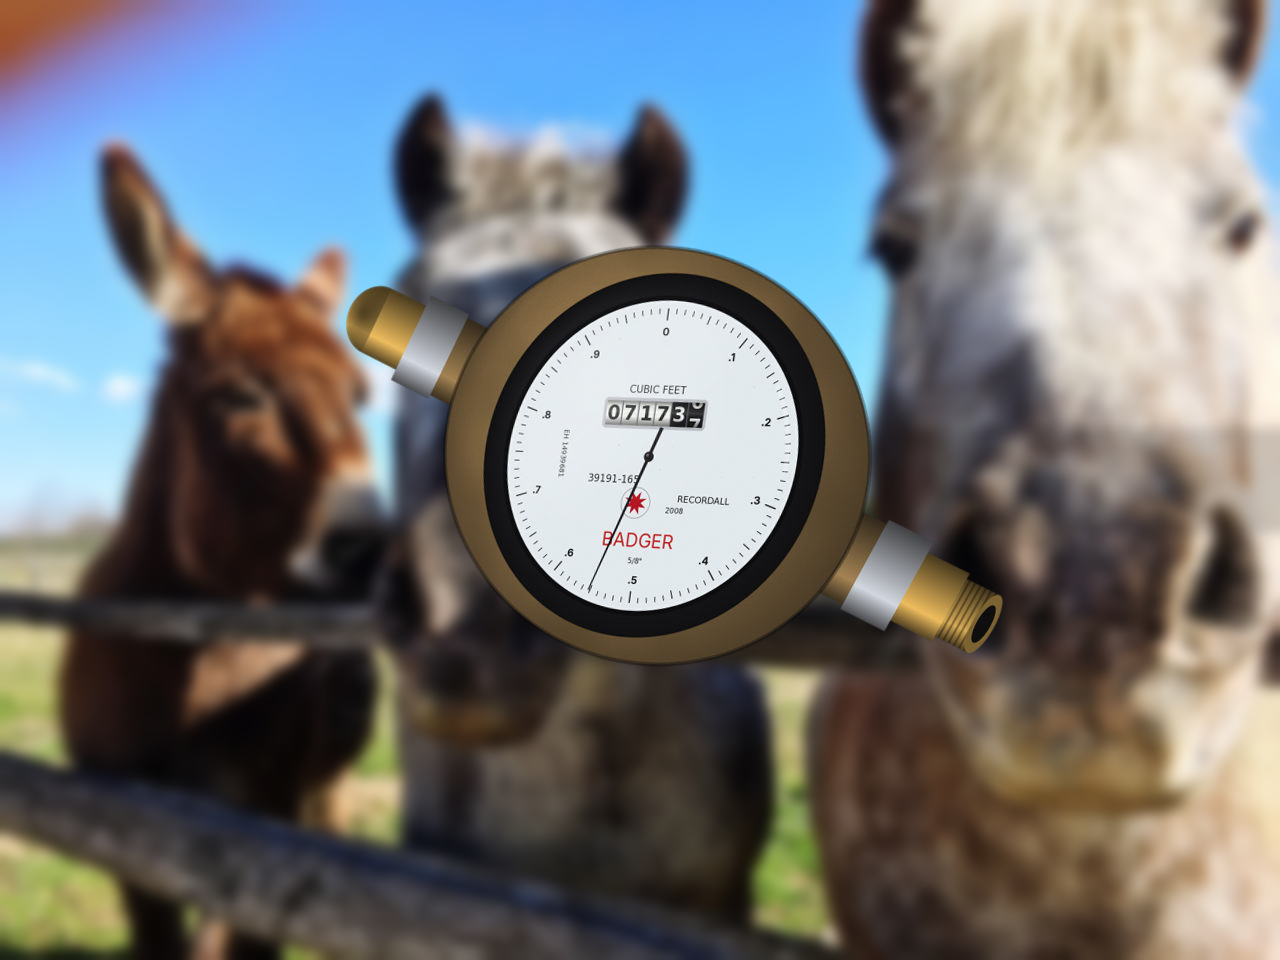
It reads **71736.55** ft³
